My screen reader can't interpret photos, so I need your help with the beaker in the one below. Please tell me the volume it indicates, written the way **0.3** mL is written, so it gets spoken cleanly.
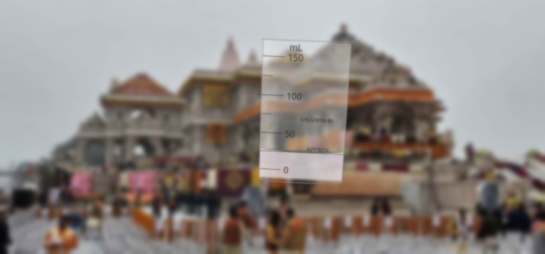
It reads **25** mL
